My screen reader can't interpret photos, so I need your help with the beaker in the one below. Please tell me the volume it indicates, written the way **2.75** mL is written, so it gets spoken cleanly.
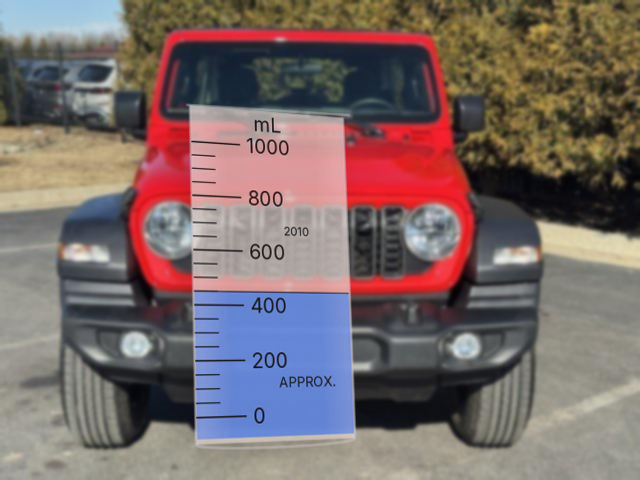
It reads **450** mL
